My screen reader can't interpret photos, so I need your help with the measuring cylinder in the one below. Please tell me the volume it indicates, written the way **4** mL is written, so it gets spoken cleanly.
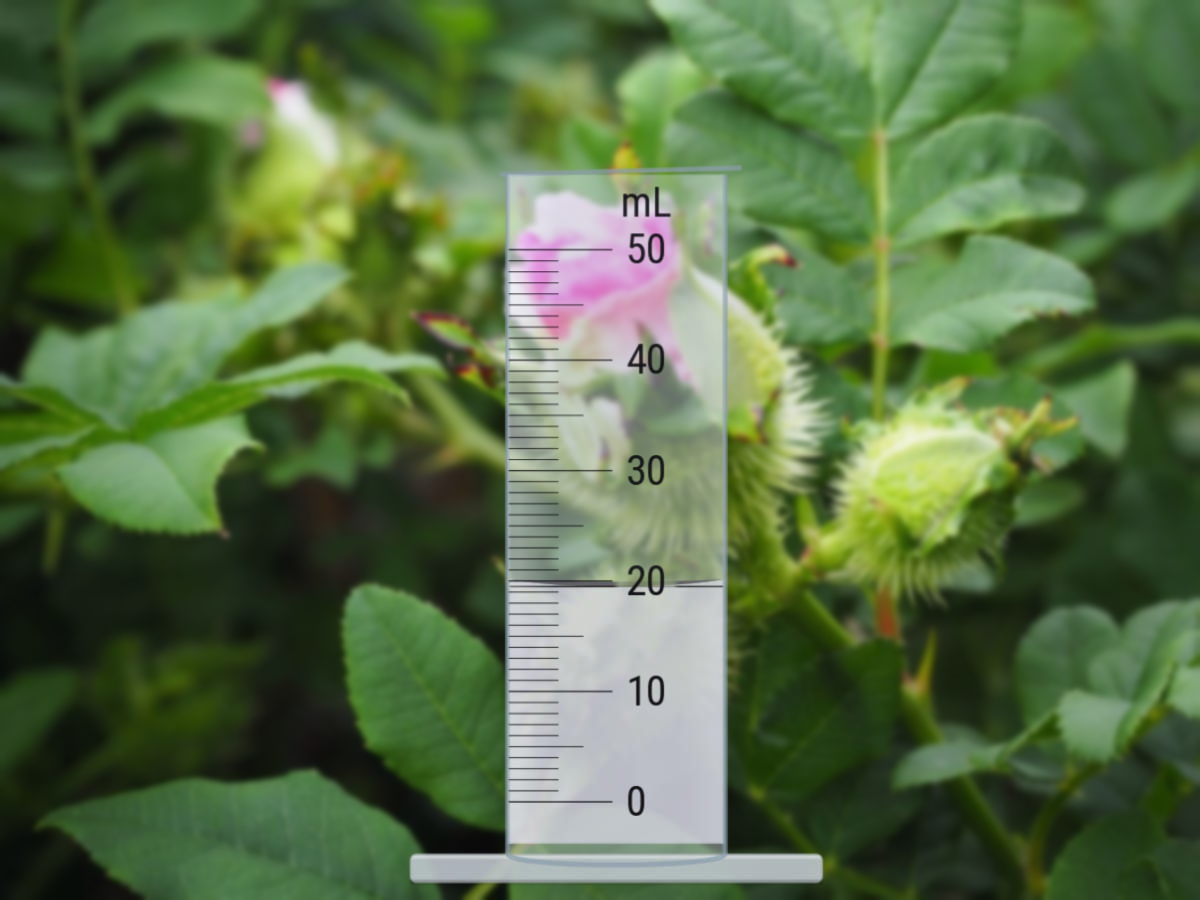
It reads **19.5** mL
